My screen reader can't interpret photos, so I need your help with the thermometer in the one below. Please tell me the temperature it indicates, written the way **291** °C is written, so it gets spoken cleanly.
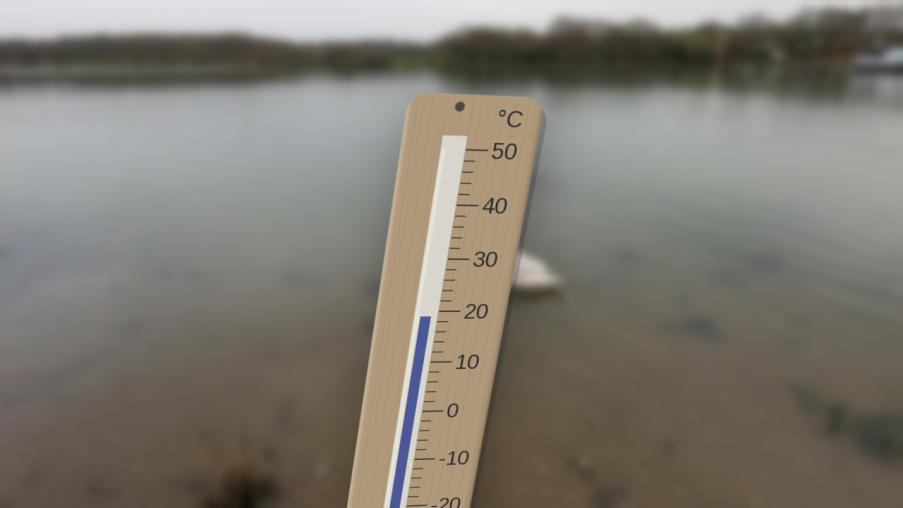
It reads **19** °C
